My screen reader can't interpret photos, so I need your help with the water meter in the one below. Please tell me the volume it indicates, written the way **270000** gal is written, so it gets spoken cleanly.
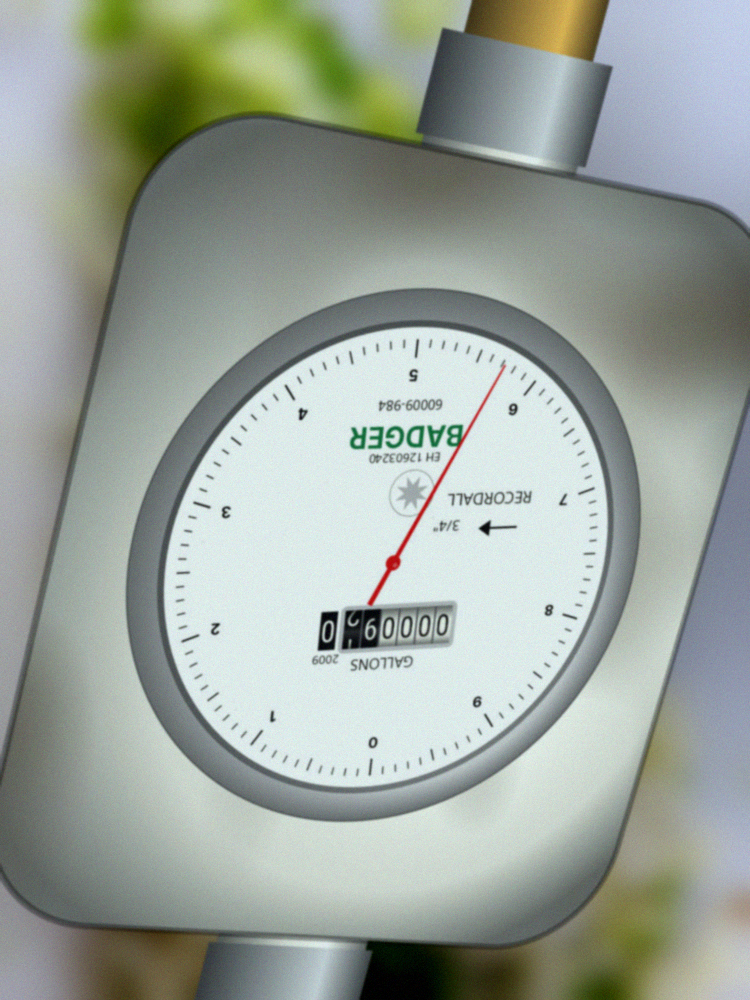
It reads **915.7** gal
